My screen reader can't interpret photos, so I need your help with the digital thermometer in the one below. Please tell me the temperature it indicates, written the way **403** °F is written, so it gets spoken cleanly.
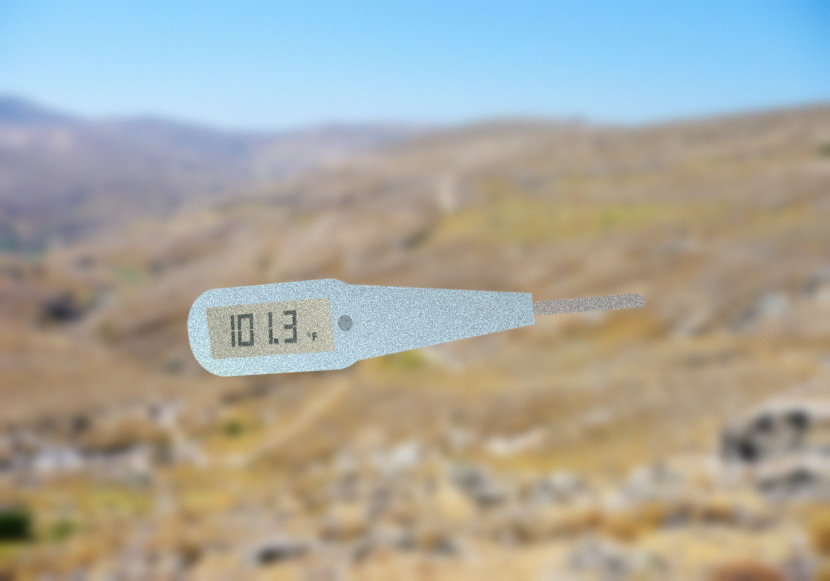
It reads **101.3** °F
